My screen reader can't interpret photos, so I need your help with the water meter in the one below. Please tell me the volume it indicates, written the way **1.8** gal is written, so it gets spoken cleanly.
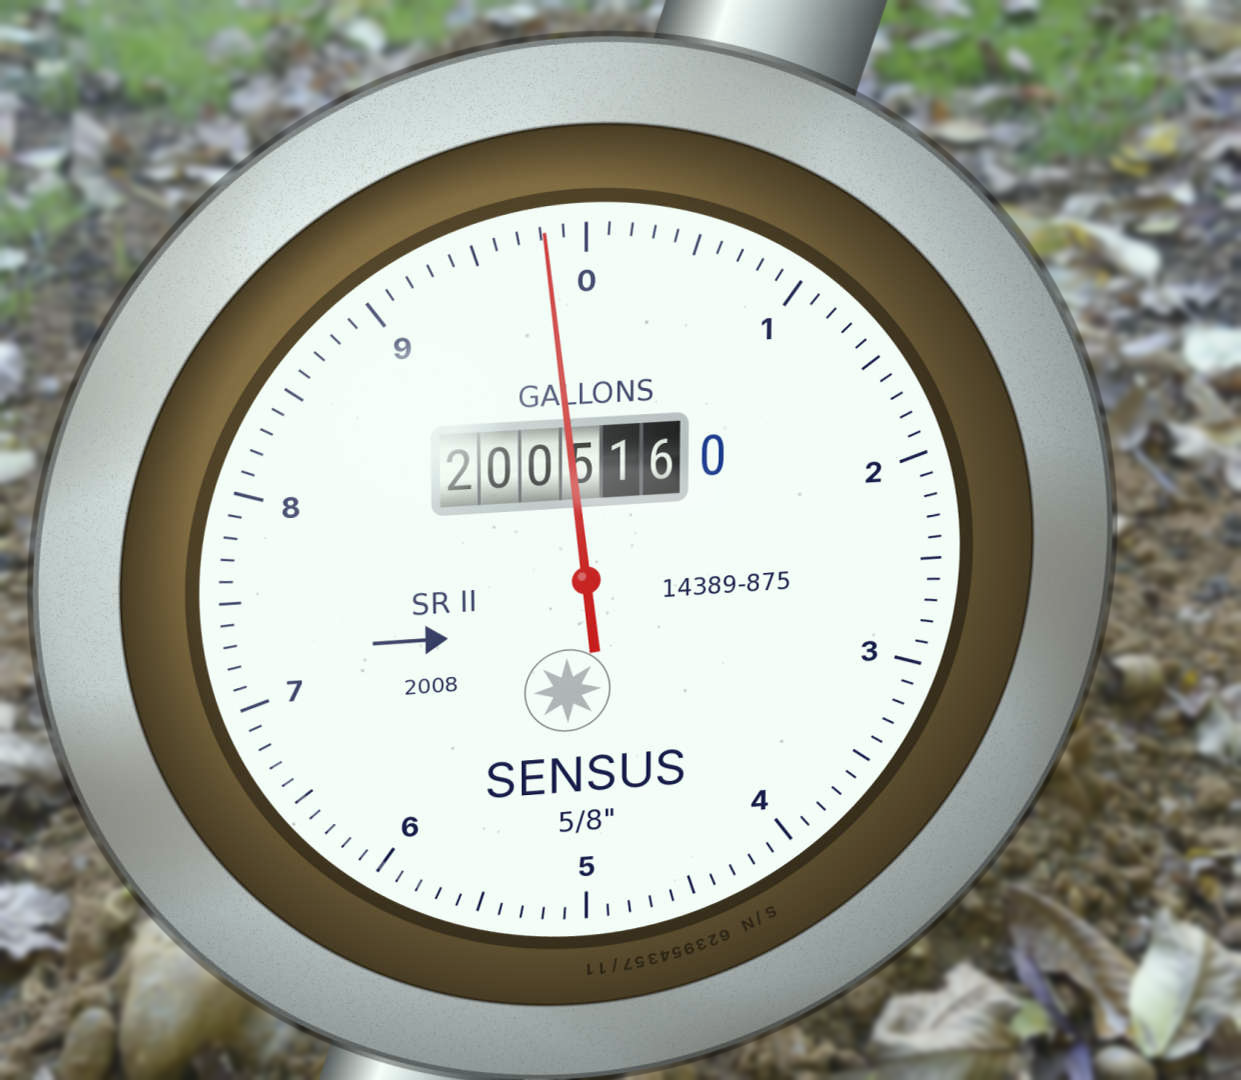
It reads **2005159.8** gal
